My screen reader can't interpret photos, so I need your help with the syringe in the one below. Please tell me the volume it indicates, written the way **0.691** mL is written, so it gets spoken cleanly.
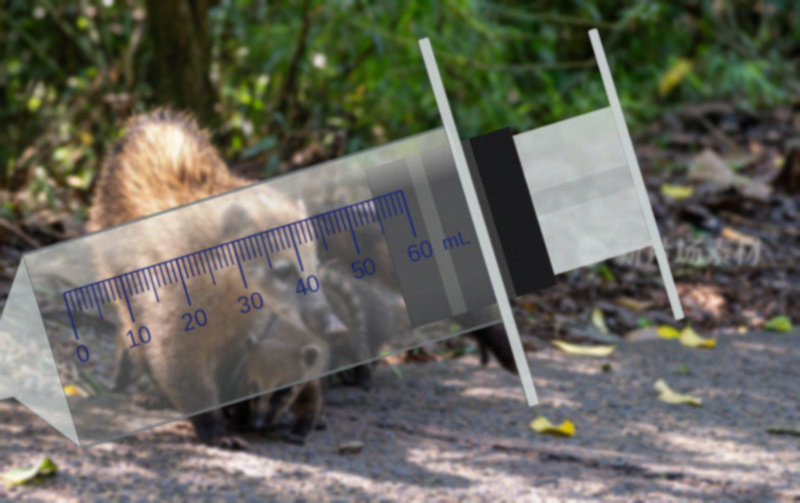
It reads **55** mL
